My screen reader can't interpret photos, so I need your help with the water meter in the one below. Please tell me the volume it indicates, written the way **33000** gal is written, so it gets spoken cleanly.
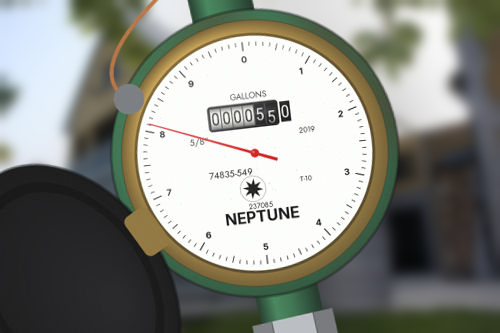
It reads **548.1** gal
